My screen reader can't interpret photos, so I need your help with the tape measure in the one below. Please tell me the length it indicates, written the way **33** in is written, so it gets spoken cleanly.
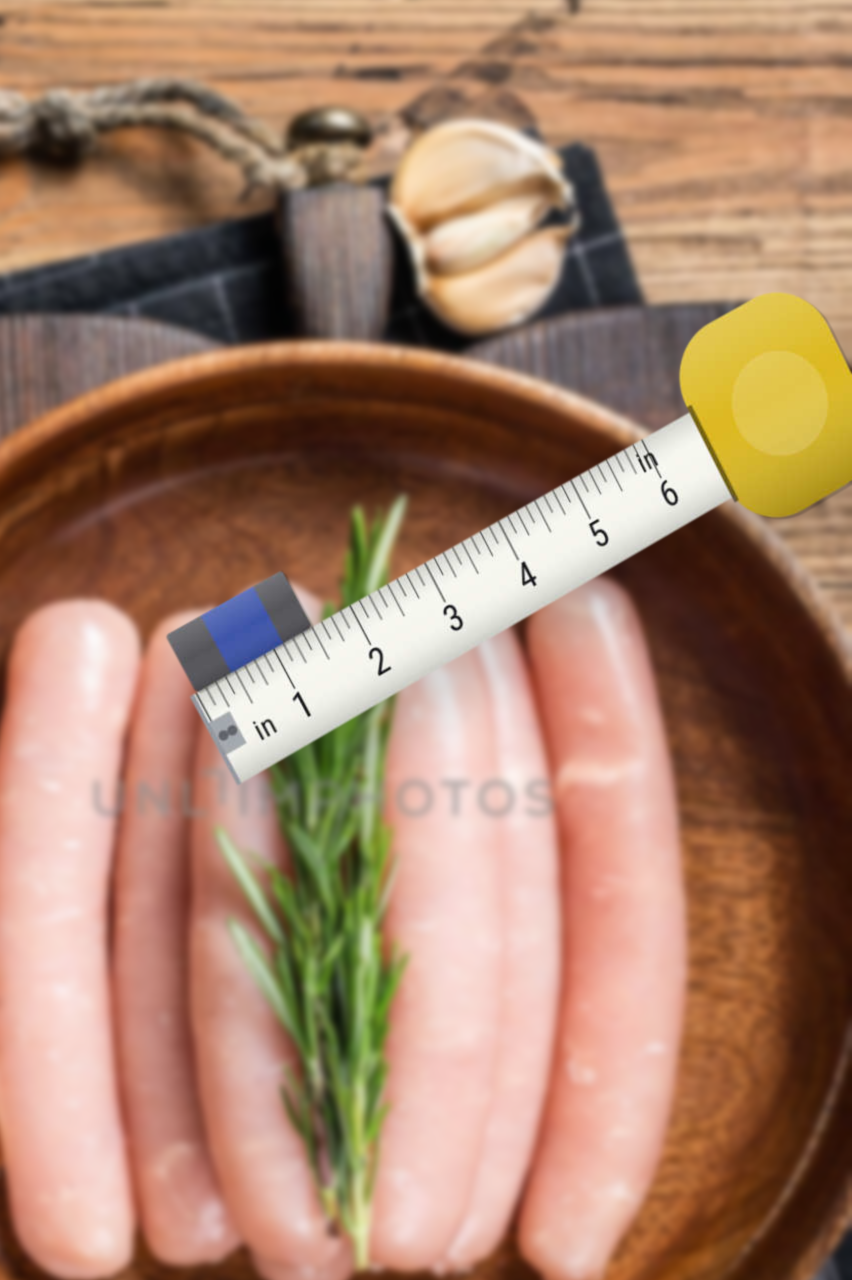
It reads **1.5** in
